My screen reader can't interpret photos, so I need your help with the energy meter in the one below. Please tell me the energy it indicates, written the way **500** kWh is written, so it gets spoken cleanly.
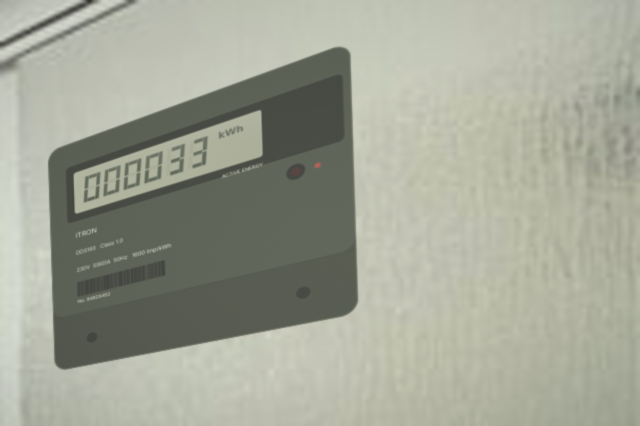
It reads **33** kWh
